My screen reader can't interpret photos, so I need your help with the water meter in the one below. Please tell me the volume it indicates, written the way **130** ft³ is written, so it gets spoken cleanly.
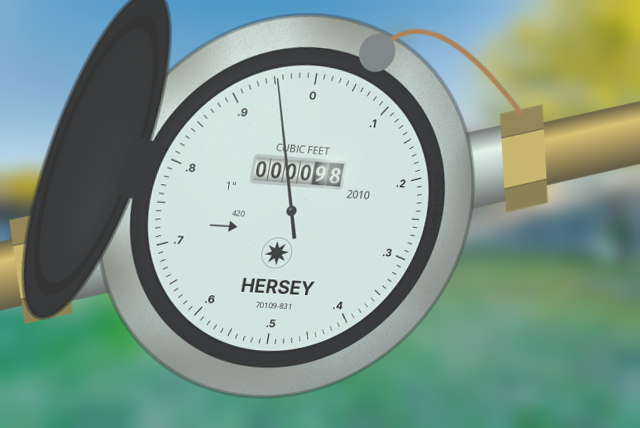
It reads **97.95** ft³
